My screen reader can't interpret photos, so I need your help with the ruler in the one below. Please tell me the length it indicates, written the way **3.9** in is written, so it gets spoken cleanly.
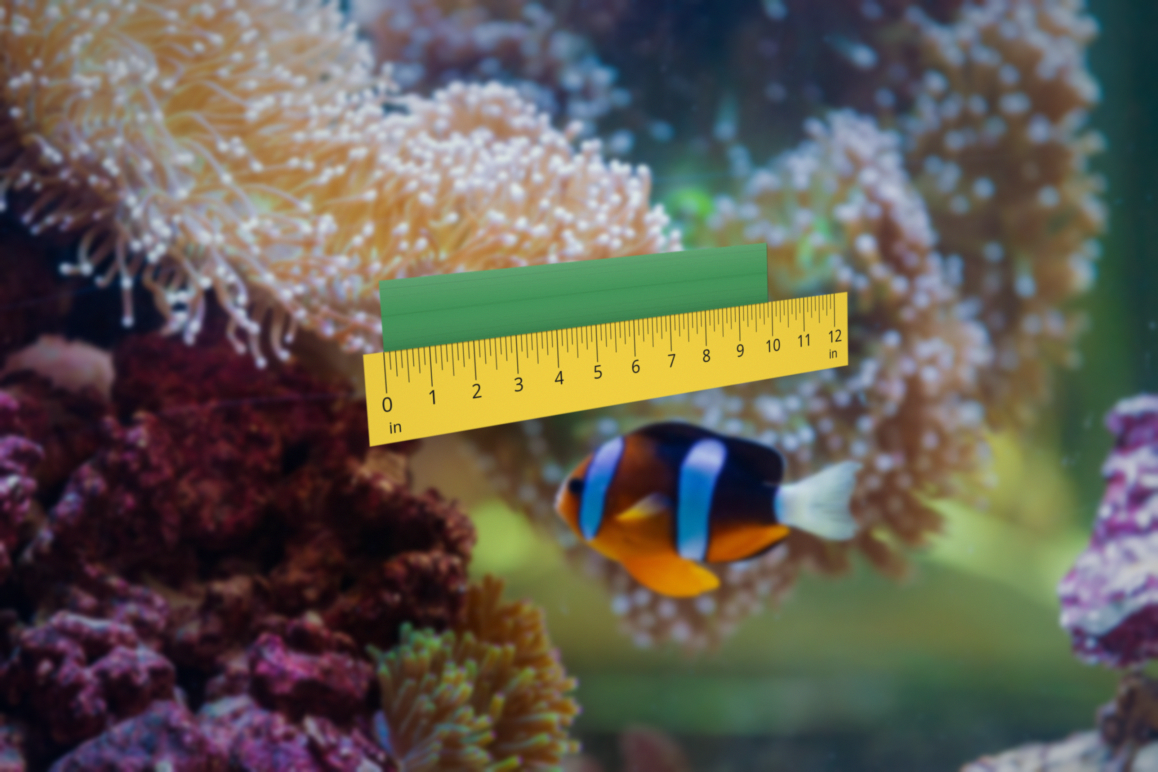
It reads **9.875** in
